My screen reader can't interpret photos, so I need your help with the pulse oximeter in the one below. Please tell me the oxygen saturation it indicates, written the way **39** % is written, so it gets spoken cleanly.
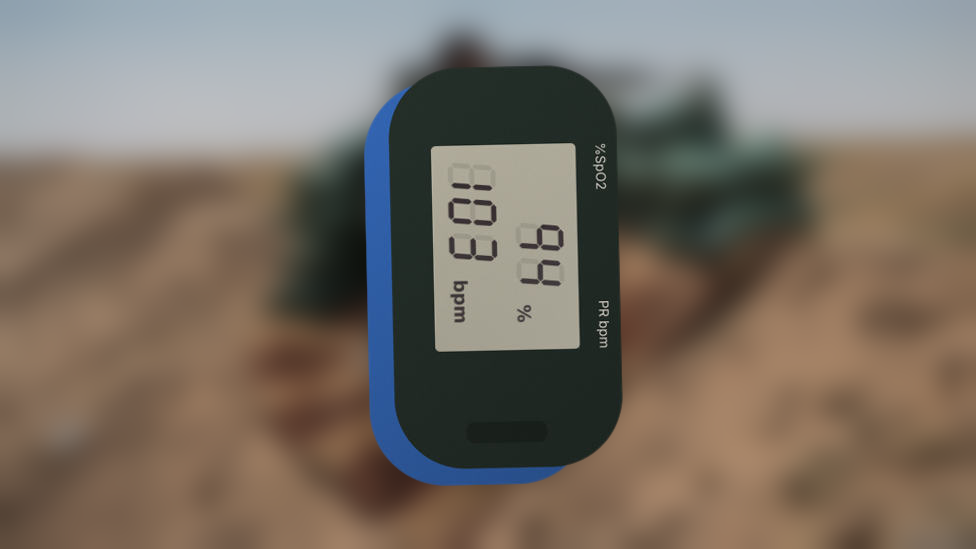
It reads **94** %
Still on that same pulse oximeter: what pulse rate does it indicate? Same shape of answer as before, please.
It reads **103** bpm
